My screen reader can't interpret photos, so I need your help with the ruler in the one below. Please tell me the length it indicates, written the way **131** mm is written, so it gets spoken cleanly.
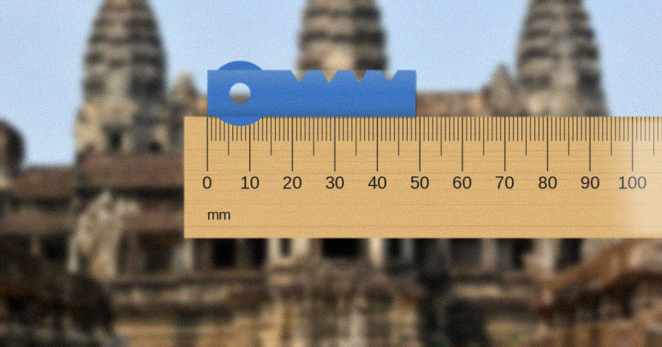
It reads **49** mm
